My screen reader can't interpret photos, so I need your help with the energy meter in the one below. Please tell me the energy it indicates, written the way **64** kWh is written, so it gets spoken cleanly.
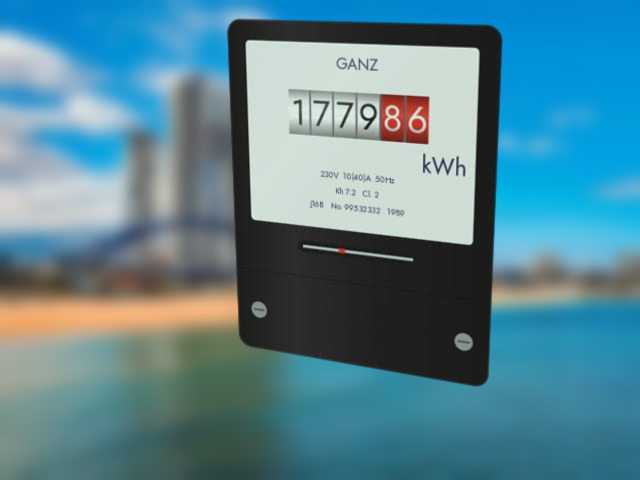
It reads **1779.86** kWh
